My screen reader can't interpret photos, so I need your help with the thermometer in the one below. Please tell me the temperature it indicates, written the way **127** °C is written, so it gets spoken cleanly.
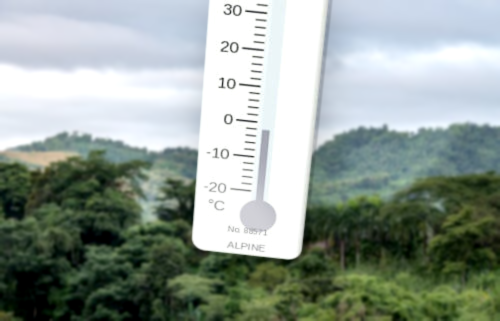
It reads **-2** °C
